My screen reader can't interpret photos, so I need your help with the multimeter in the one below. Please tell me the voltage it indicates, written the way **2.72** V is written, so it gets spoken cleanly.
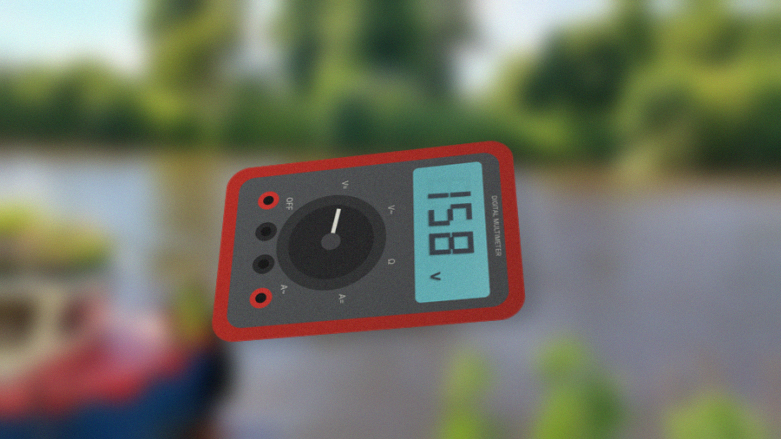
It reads **158** V
